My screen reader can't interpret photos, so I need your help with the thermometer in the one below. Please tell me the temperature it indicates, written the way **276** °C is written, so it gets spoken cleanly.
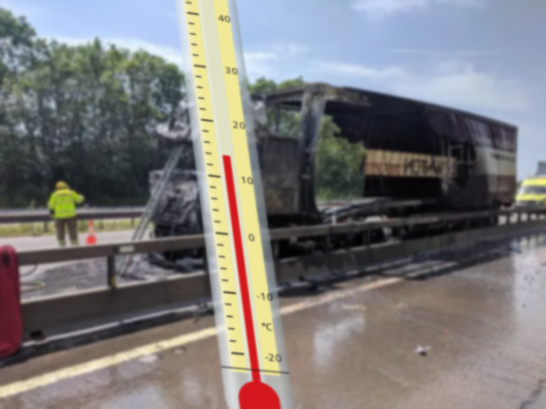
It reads **14** °C
